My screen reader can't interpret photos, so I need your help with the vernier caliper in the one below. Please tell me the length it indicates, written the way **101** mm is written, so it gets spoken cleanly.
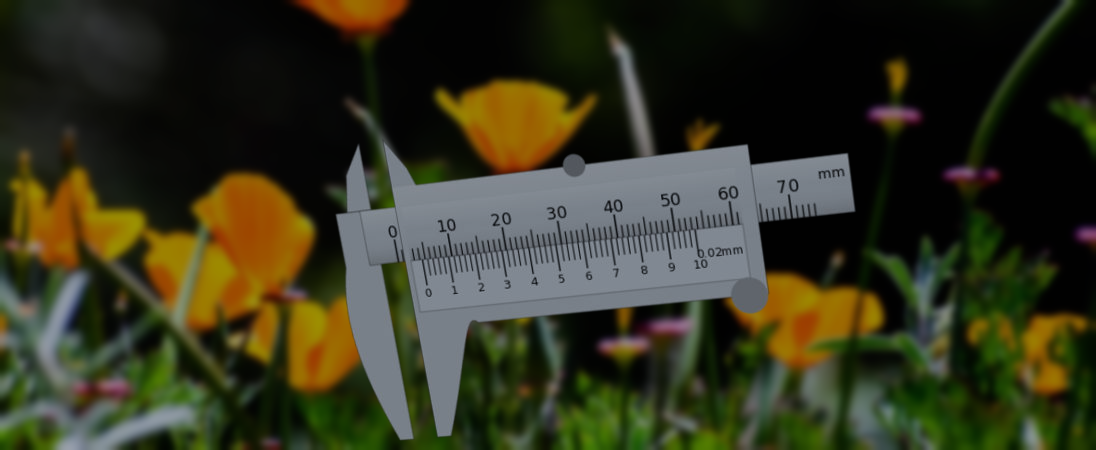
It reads **4.5** mm
